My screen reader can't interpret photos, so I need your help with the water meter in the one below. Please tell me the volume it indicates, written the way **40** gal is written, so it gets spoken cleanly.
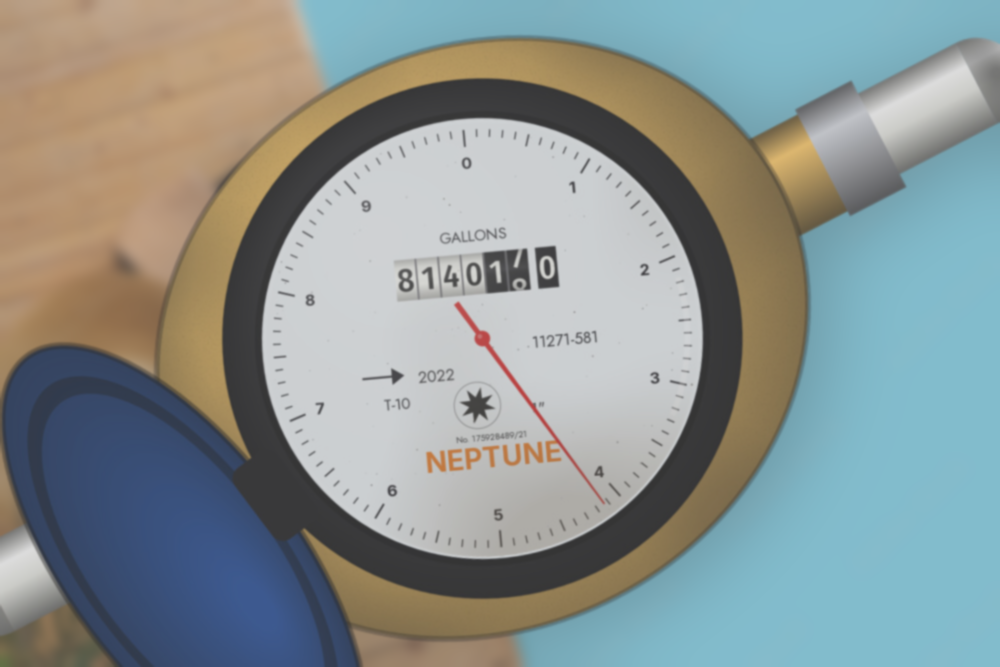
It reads **8140174.1** gal
